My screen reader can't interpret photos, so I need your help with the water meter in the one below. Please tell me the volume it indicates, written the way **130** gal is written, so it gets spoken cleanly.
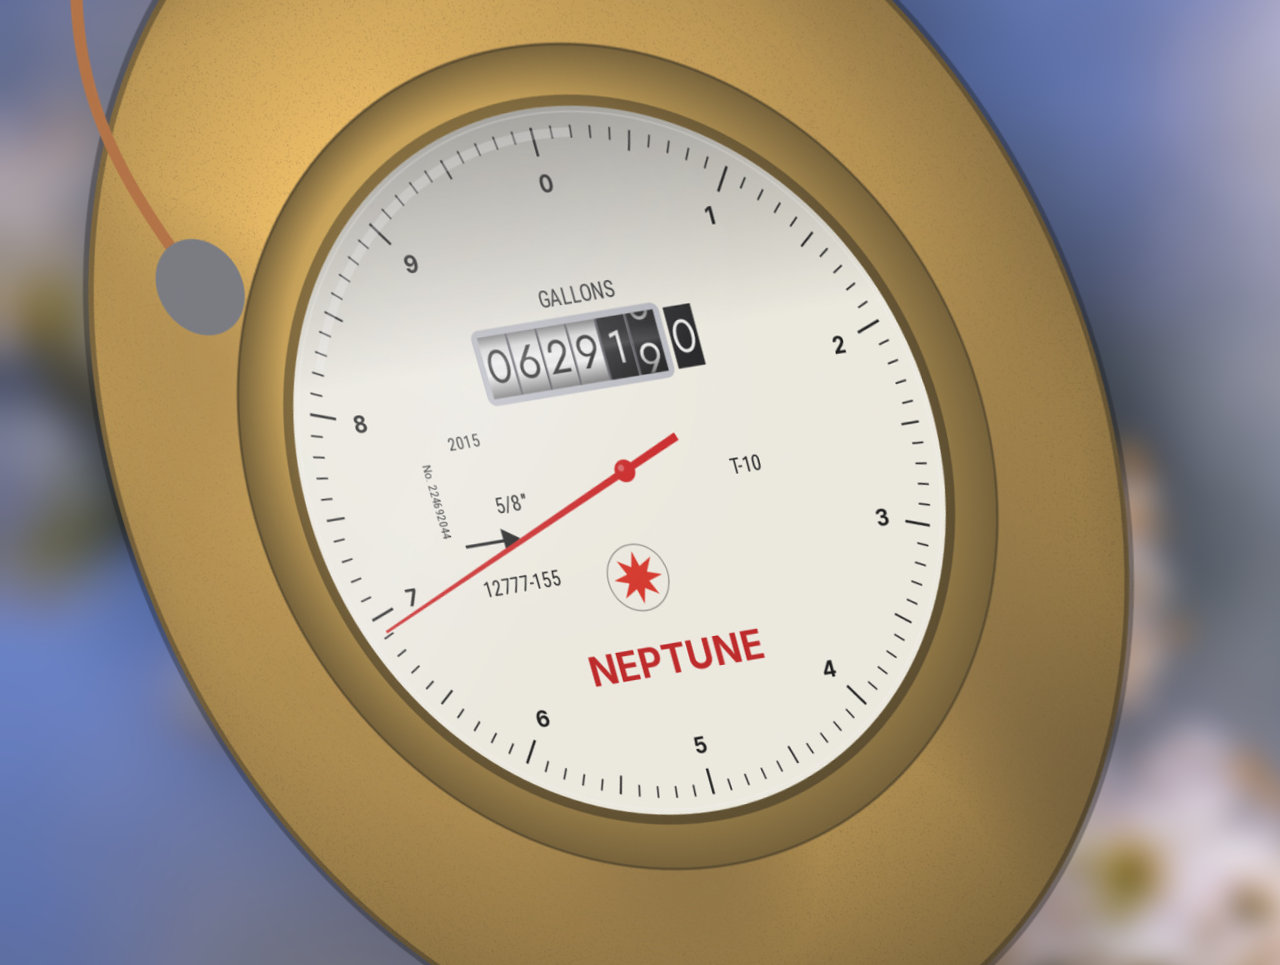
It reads **629186.9** gal
